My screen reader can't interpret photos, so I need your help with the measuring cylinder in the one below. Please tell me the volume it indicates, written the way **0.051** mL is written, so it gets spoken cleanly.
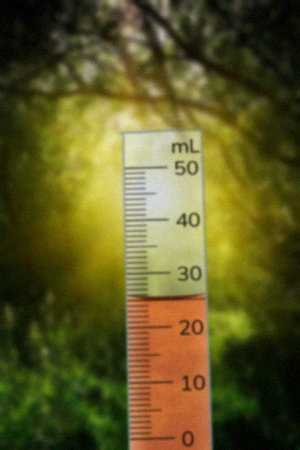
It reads **25** mL
